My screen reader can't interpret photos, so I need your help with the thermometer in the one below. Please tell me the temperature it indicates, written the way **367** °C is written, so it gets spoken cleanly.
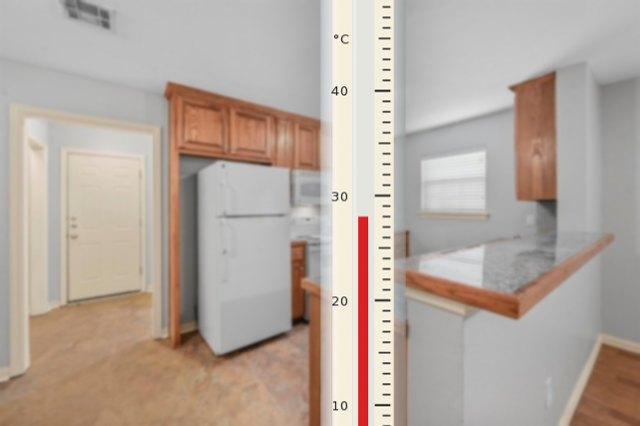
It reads **28** °C
